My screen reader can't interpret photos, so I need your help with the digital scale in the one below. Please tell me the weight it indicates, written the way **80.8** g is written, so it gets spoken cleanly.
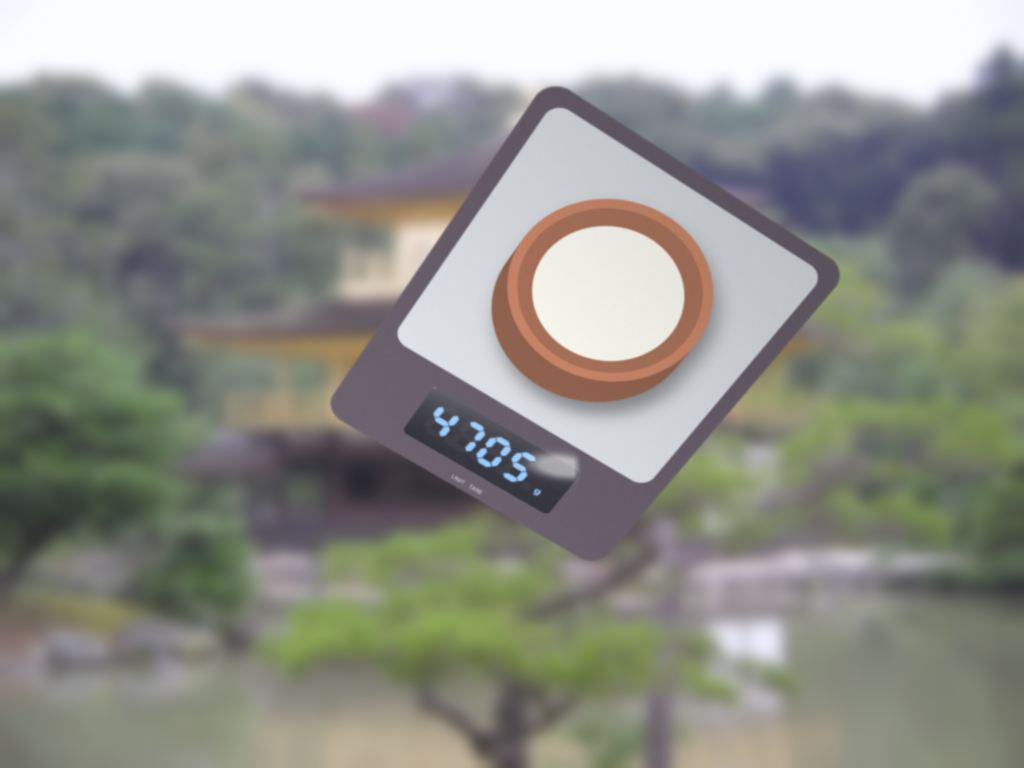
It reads **4705** g
